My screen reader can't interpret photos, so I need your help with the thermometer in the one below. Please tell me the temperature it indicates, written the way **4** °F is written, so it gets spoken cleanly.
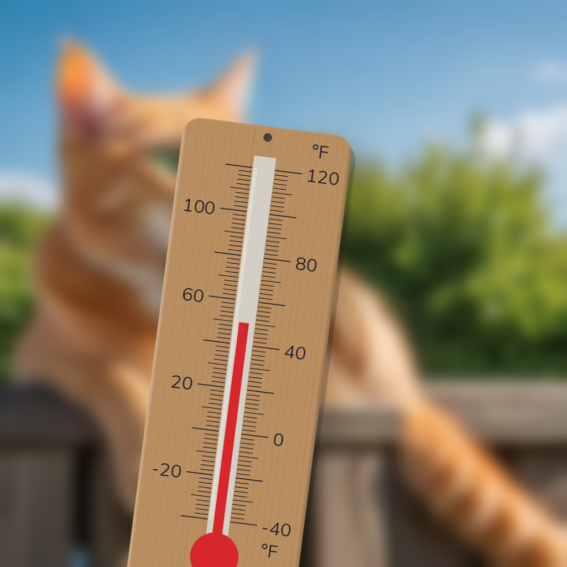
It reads **50** °F
